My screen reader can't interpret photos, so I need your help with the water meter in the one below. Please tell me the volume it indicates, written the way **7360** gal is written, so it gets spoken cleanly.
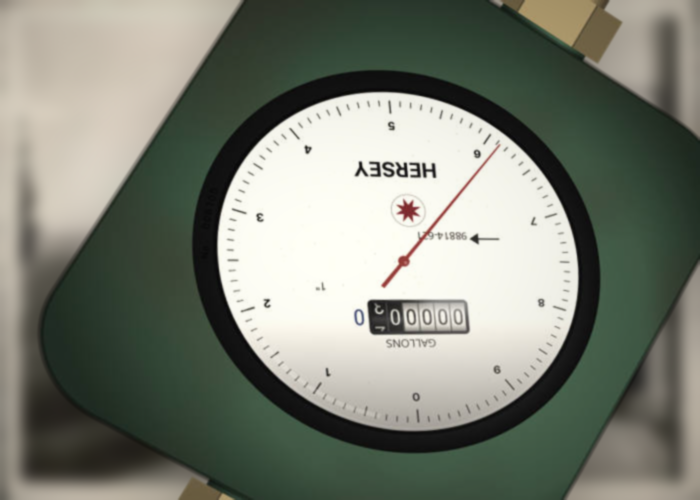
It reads **26.1** gal
